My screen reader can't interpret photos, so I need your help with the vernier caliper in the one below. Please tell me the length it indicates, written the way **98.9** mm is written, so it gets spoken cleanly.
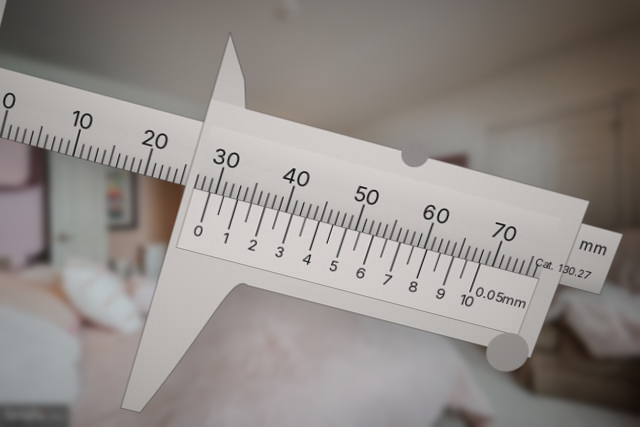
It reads **29.2** mm
